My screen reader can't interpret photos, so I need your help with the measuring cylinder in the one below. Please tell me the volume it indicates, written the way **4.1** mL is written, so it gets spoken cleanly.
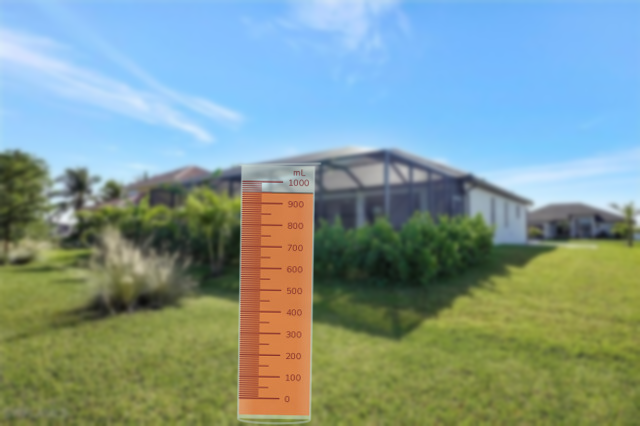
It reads **950** mL
